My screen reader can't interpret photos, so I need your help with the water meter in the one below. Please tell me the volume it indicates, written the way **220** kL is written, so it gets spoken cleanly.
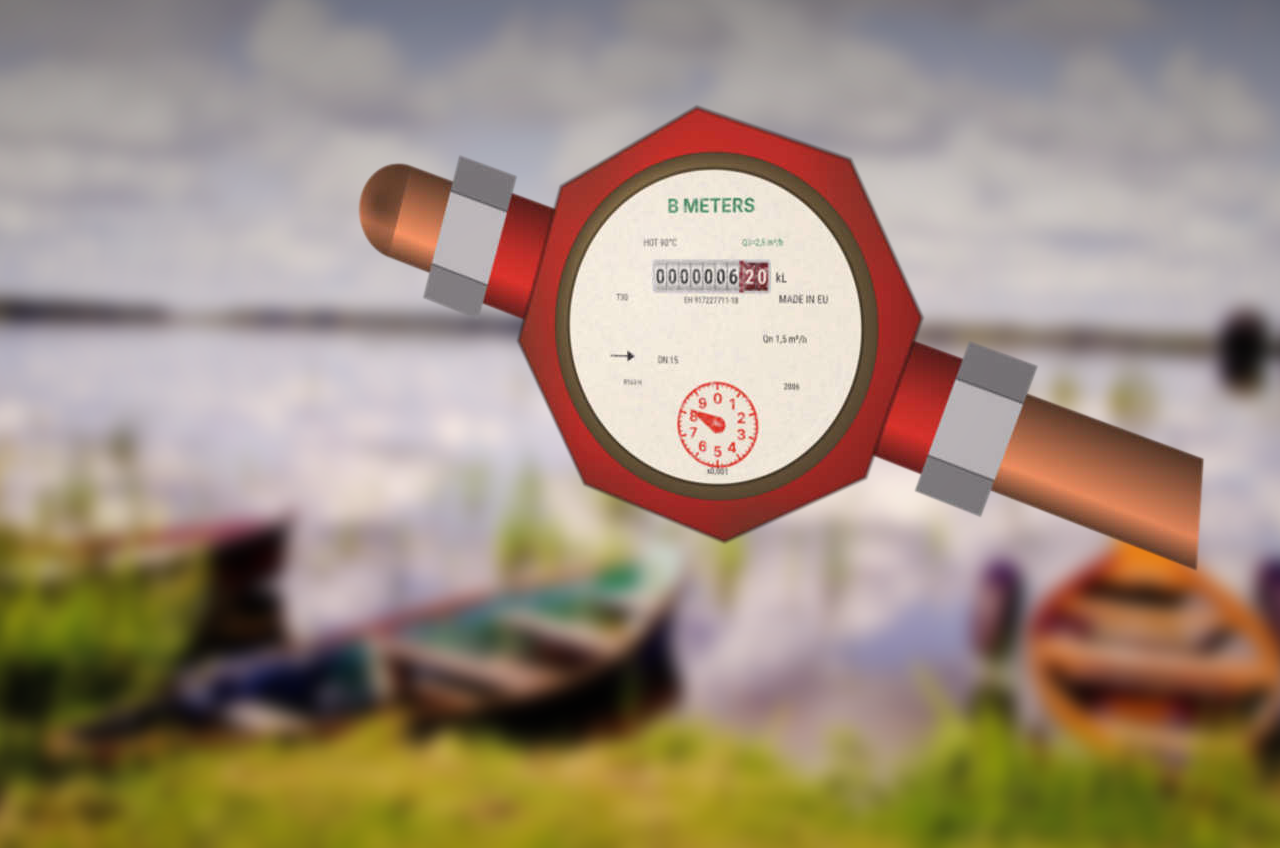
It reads **6.208** kL
